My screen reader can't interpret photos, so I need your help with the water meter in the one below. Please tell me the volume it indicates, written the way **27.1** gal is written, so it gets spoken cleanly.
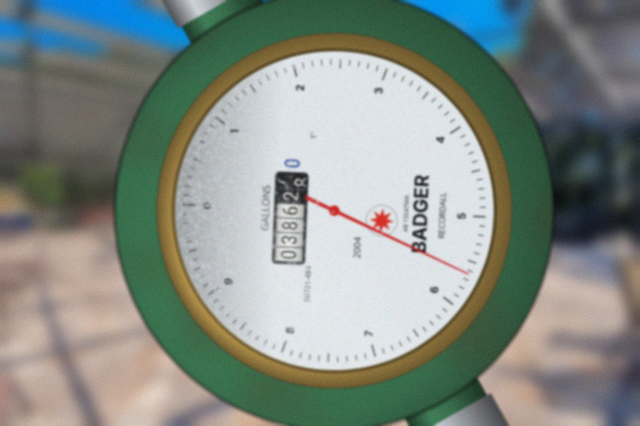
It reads **386275.6** gal
